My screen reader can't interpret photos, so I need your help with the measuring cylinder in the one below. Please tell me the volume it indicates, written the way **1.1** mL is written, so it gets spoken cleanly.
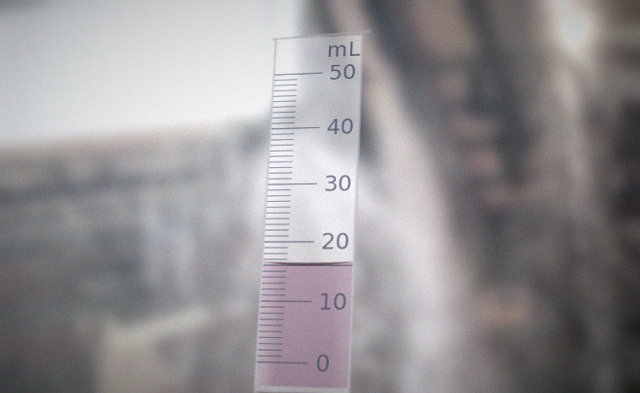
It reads **16** mL
